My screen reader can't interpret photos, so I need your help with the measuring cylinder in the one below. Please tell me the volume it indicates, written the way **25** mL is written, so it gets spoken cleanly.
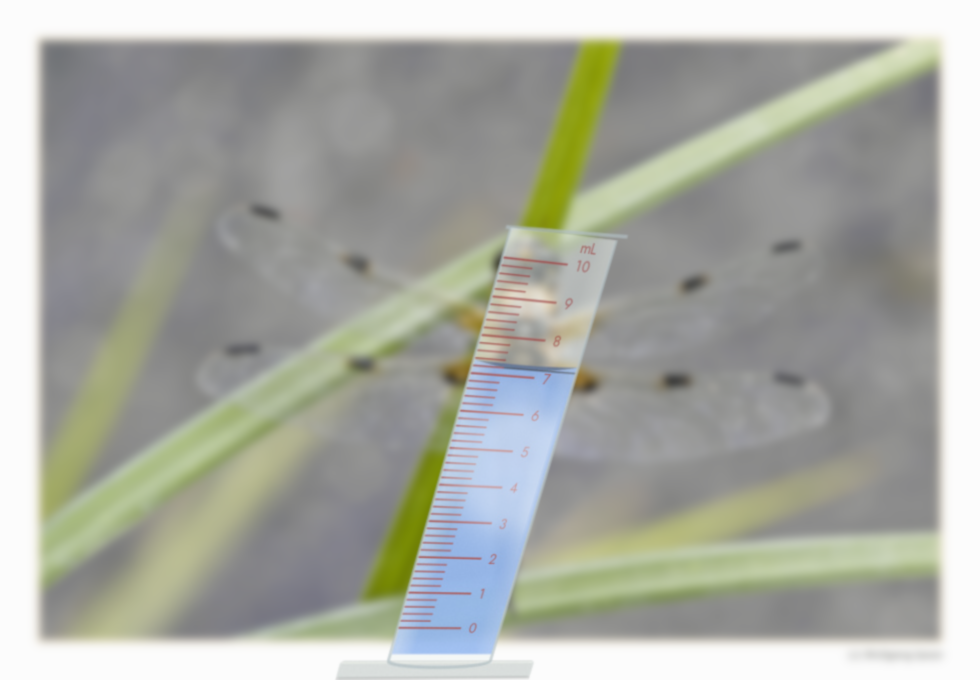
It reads **7.2** mL
